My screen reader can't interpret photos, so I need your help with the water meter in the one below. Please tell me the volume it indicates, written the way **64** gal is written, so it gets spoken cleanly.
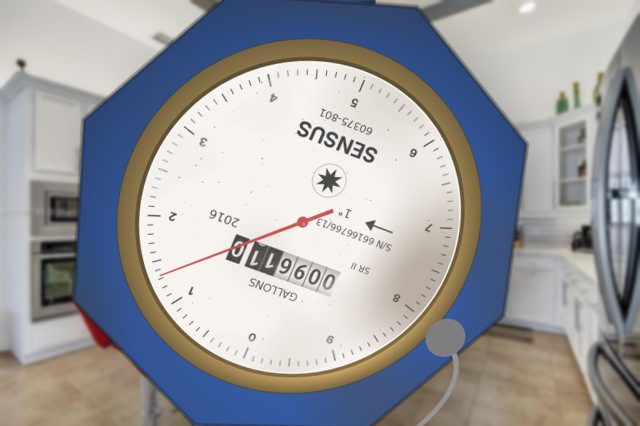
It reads **96111.3** gal
